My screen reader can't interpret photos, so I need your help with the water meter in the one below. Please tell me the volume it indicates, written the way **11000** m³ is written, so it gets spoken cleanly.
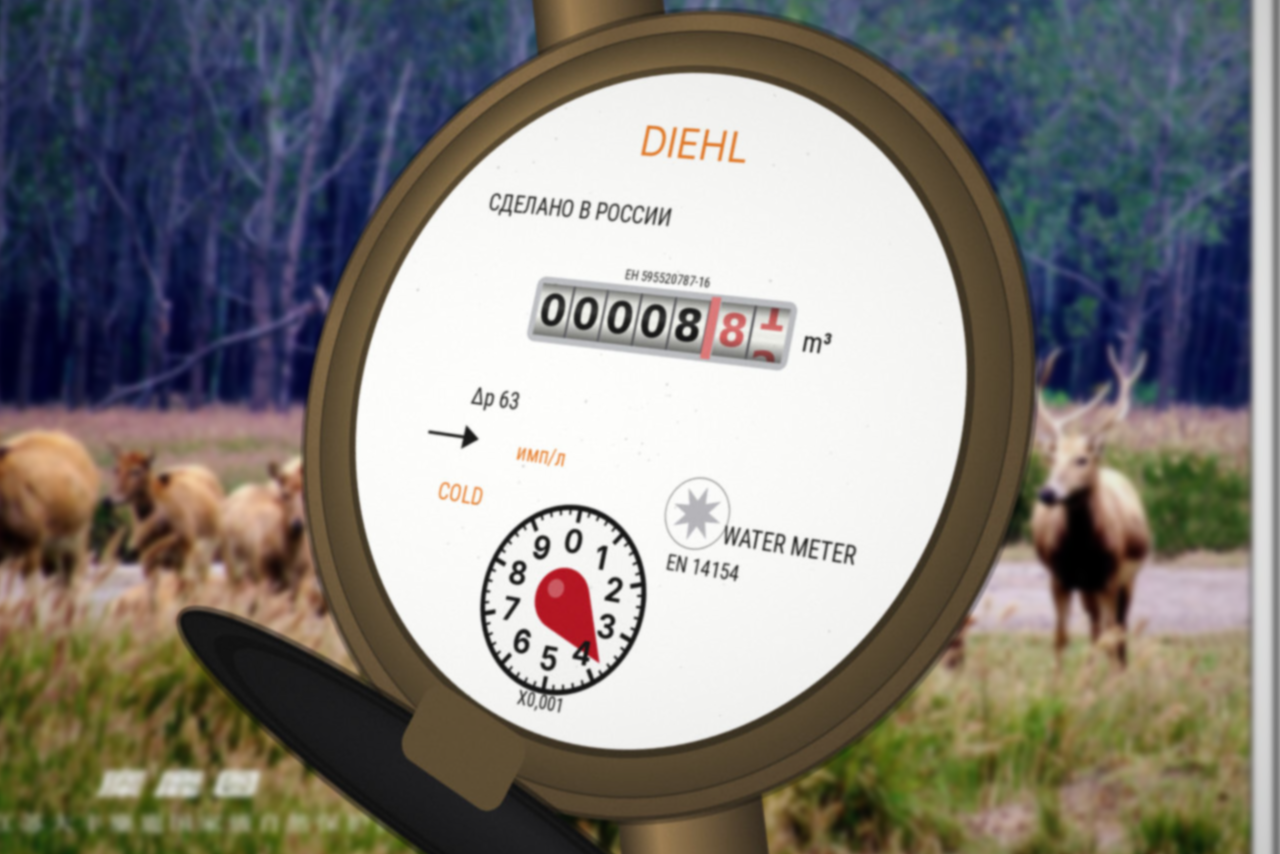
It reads **8.813** m³
